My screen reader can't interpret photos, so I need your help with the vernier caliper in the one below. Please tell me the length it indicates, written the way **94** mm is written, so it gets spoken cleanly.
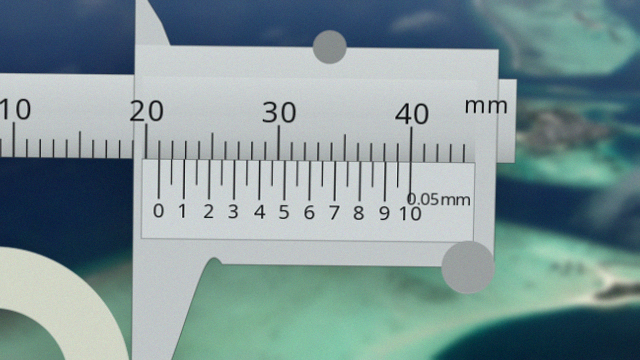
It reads **21.0** mm
